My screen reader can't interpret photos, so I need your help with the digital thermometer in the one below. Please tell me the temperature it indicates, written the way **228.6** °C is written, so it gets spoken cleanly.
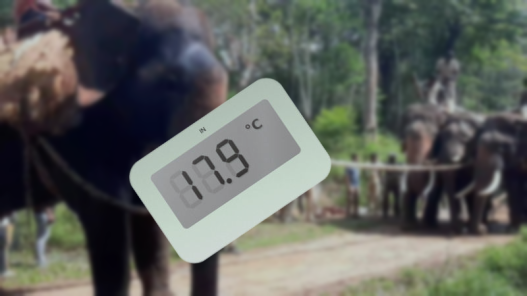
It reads **17.9** °C
